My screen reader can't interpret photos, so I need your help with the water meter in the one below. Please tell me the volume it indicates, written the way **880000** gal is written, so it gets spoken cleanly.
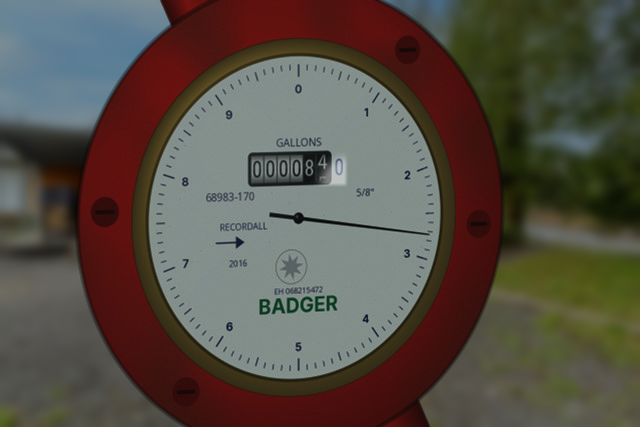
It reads **842.7** gal
